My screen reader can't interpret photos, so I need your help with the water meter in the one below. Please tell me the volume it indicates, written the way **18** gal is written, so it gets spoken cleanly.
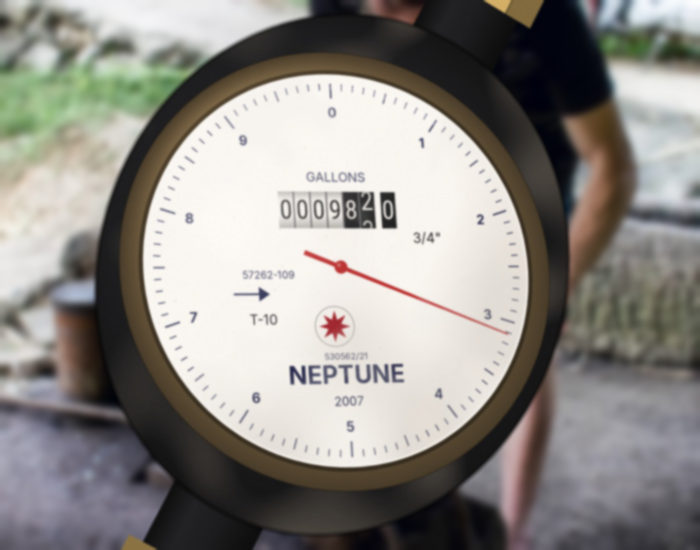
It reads **9823.1** gal
